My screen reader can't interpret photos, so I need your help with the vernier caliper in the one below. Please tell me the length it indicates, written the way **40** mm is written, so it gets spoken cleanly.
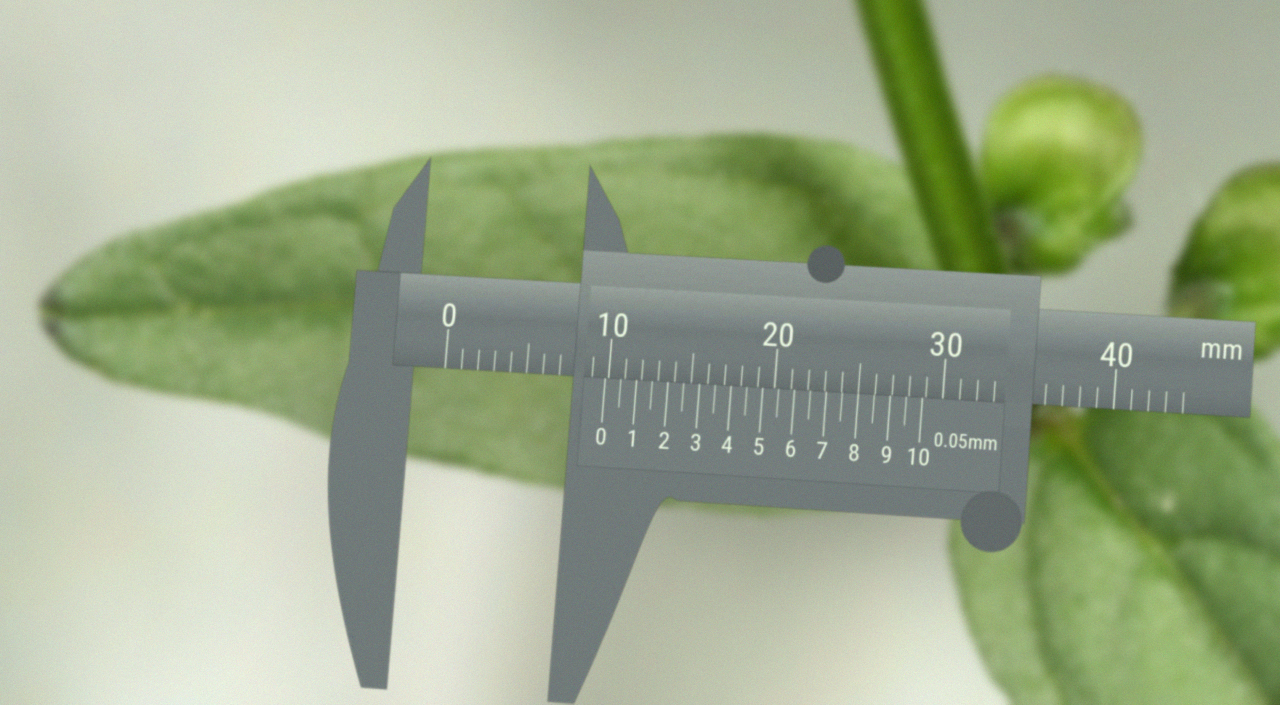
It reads **9.8** mm
